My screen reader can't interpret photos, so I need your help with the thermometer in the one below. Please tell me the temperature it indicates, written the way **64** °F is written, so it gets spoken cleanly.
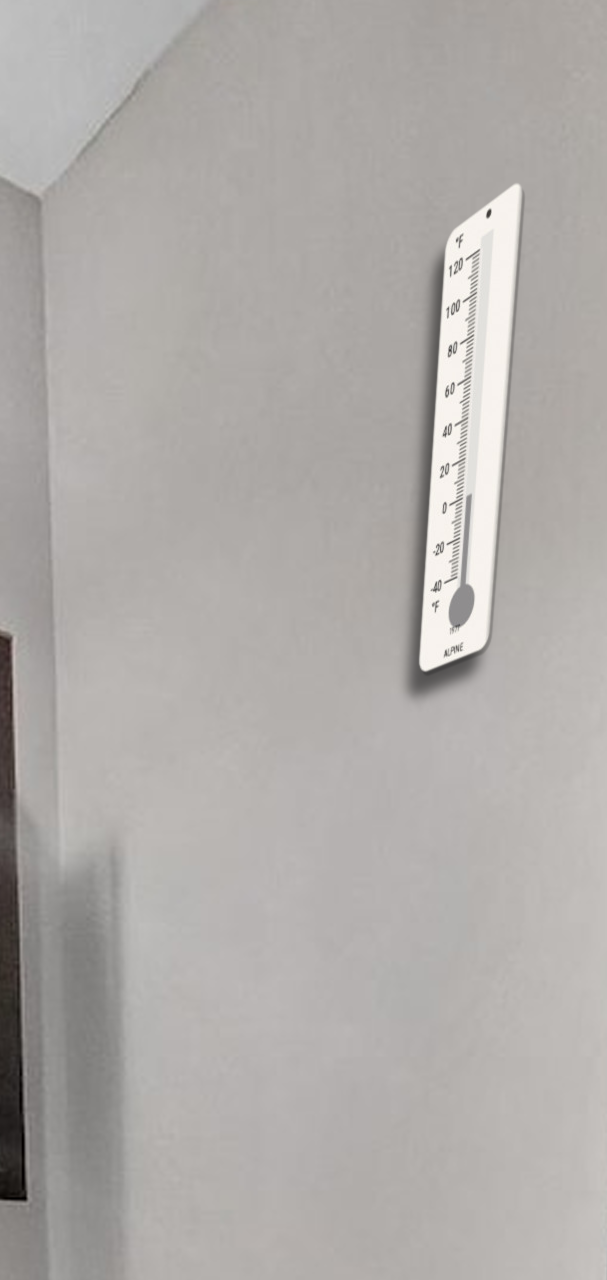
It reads **0** °F
